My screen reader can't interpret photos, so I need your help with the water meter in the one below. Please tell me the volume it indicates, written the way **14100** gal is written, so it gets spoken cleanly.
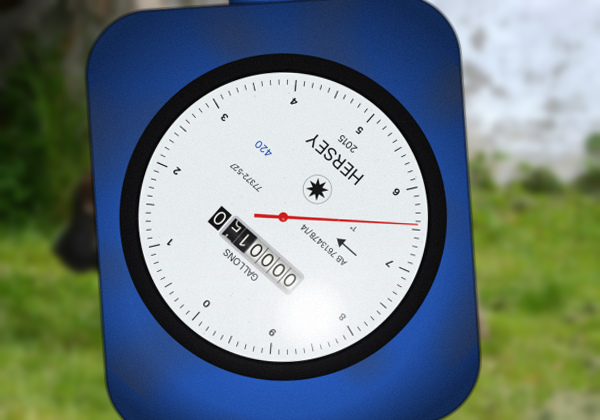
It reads **146.4** gal
